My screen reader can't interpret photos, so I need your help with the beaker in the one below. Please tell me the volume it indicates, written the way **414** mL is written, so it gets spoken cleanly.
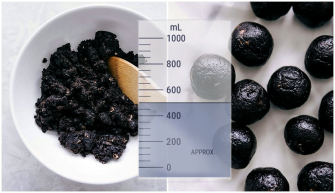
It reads **500** mL
